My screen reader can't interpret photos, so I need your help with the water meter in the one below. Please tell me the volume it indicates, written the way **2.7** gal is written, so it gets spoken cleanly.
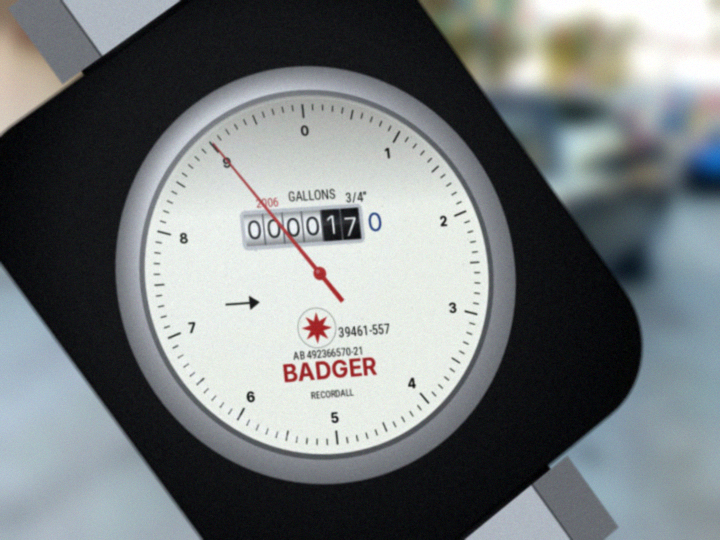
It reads **169.0** gal
